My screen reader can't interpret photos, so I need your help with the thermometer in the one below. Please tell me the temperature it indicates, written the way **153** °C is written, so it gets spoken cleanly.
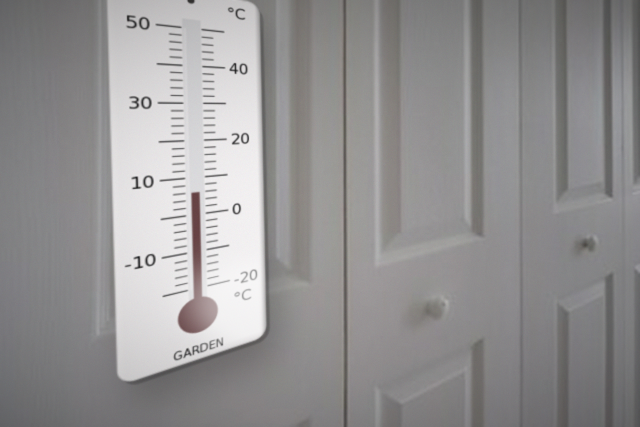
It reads **6** °C
